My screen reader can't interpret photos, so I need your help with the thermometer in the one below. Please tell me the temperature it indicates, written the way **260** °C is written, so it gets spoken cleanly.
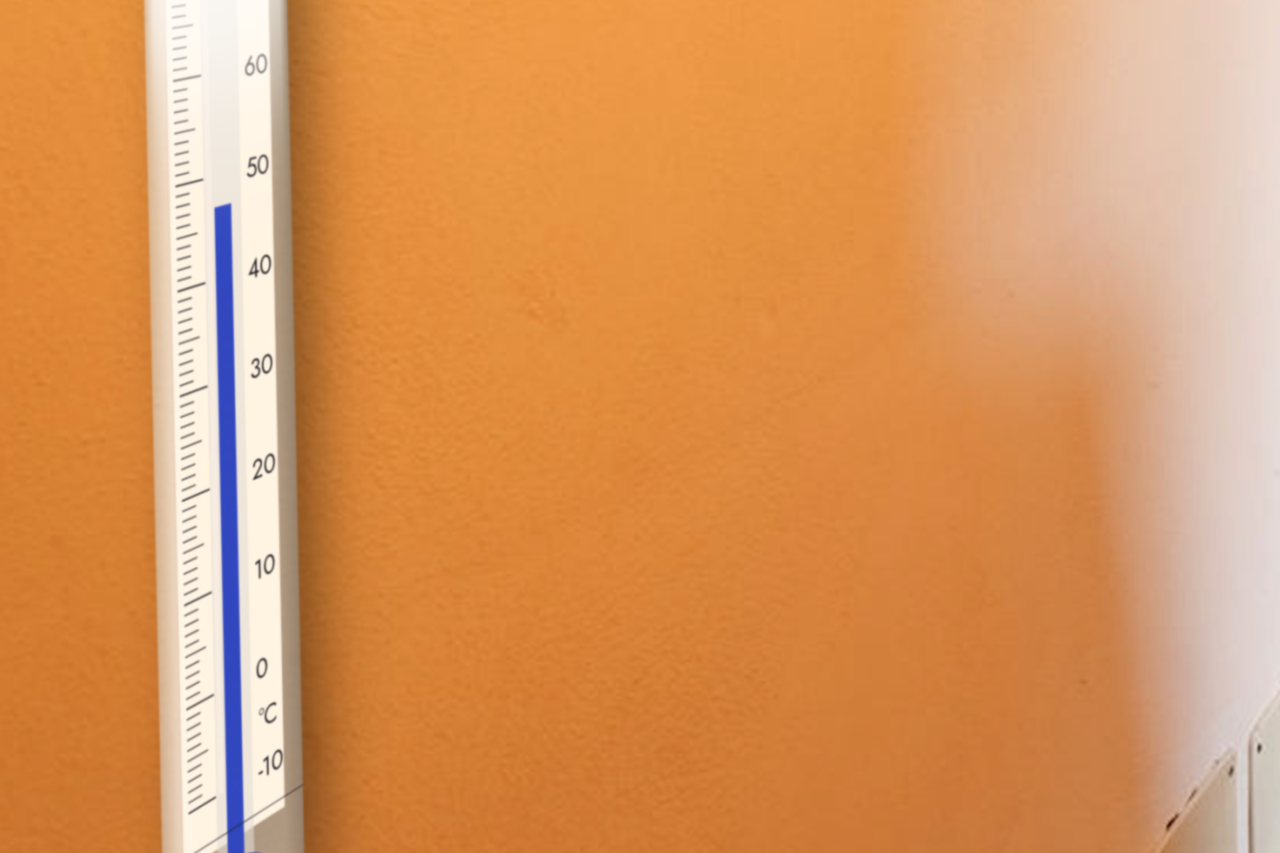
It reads **47** °C
